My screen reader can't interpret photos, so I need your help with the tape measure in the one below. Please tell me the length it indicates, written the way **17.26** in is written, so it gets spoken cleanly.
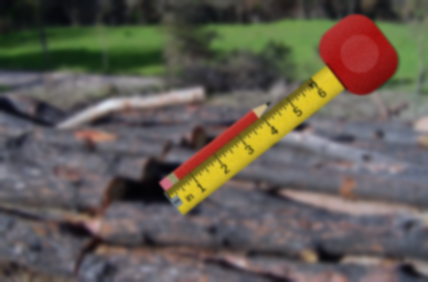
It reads **4.5** in
